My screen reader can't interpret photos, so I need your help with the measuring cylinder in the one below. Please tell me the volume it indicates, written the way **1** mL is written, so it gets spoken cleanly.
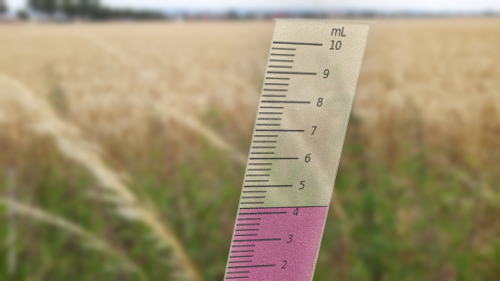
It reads **4.2** mL
